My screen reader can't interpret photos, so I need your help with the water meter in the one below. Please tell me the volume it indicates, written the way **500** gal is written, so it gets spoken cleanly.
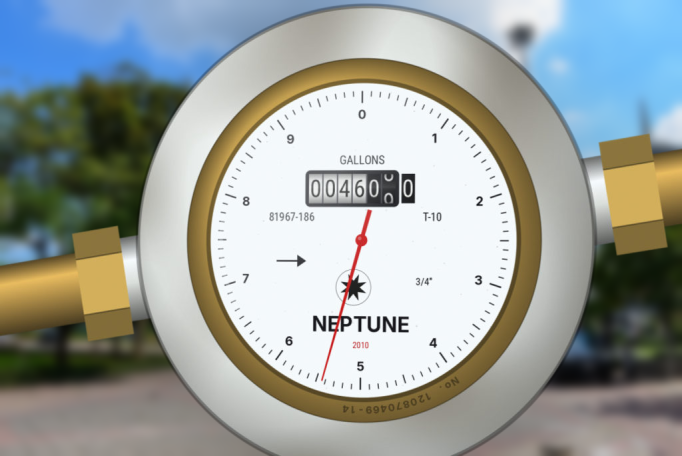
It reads **46085.4** gal
